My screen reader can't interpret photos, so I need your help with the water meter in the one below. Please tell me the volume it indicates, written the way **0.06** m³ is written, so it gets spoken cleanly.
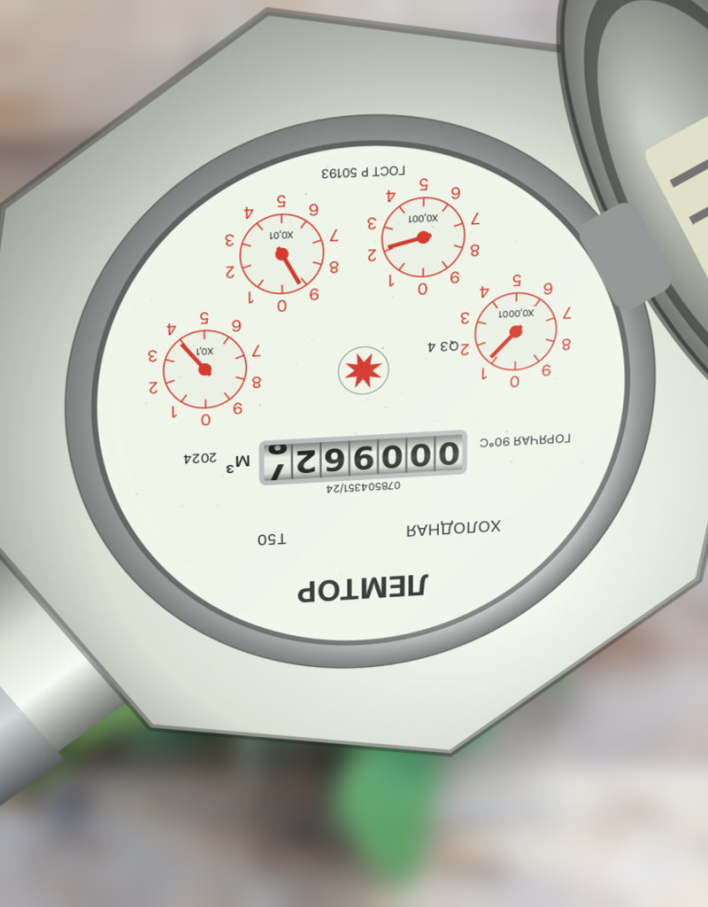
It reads **9627.3921** m³
